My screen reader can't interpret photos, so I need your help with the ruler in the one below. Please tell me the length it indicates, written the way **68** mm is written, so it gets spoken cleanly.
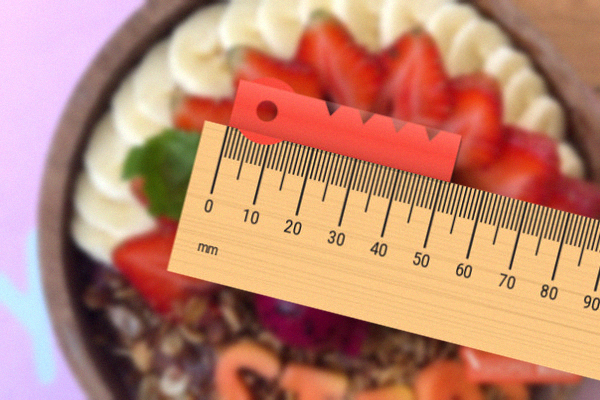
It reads **52** mm
